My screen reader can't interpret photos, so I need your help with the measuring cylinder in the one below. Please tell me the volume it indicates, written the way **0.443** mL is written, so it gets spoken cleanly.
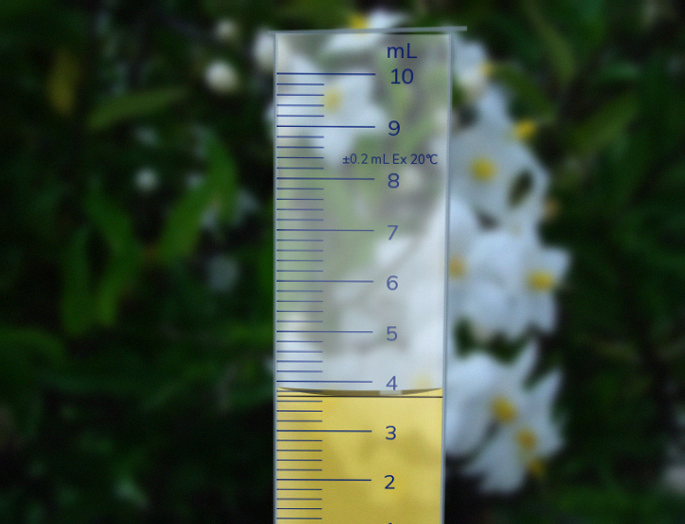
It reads **3.7** mL
